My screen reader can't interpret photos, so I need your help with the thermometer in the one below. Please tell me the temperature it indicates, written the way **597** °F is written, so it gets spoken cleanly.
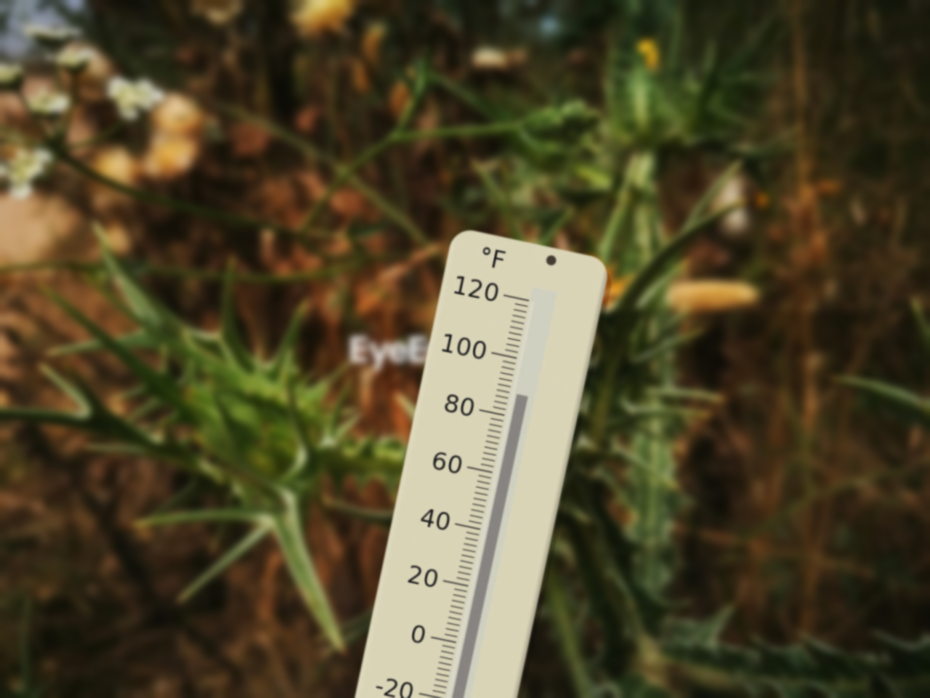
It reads **88** °F
